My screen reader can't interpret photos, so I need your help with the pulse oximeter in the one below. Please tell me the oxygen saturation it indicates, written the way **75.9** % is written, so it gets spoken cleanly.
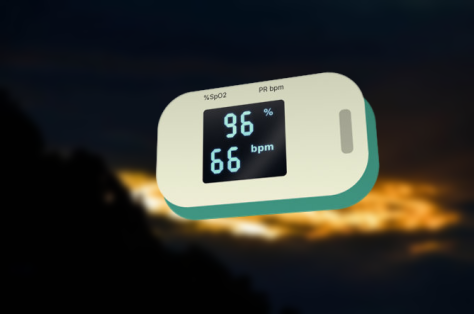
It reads **96** %
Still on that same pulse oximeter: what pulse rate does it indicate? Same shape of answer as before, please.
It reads **66** bpm
